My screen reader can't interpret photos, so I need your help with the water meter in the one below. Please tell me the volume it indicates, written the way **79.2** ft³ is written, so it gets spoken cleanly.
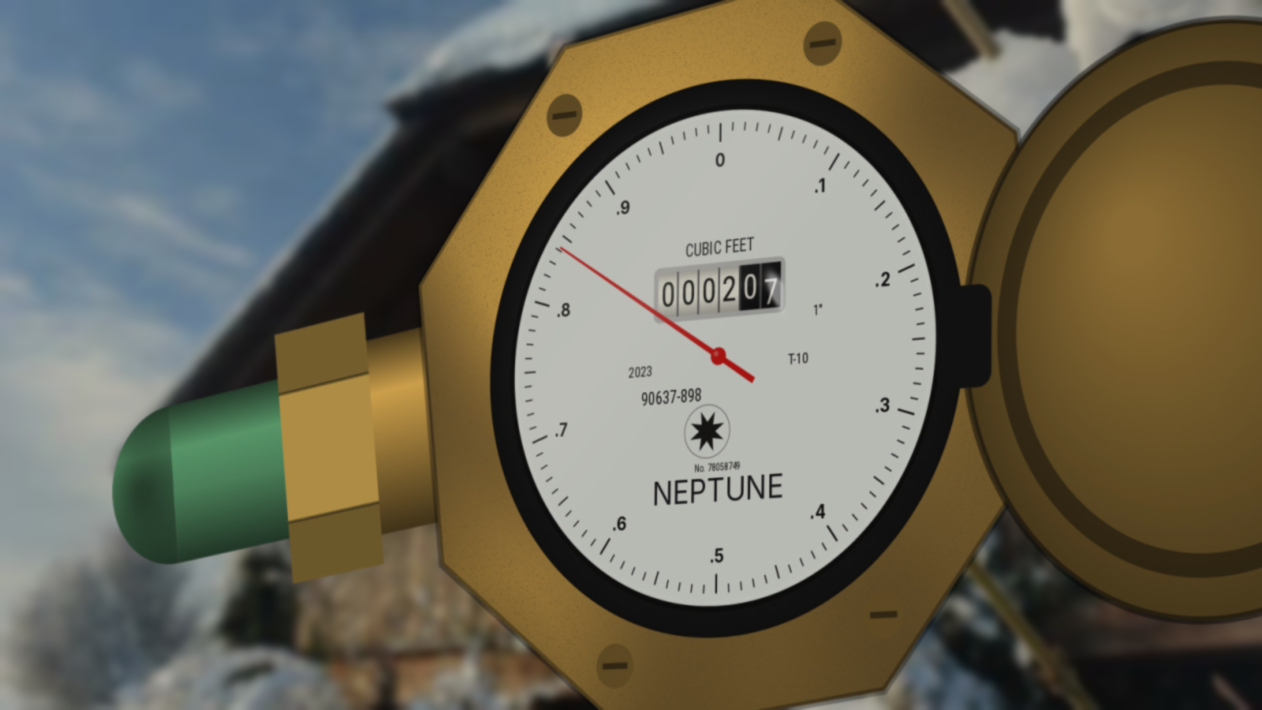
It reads **206.84** ft³
